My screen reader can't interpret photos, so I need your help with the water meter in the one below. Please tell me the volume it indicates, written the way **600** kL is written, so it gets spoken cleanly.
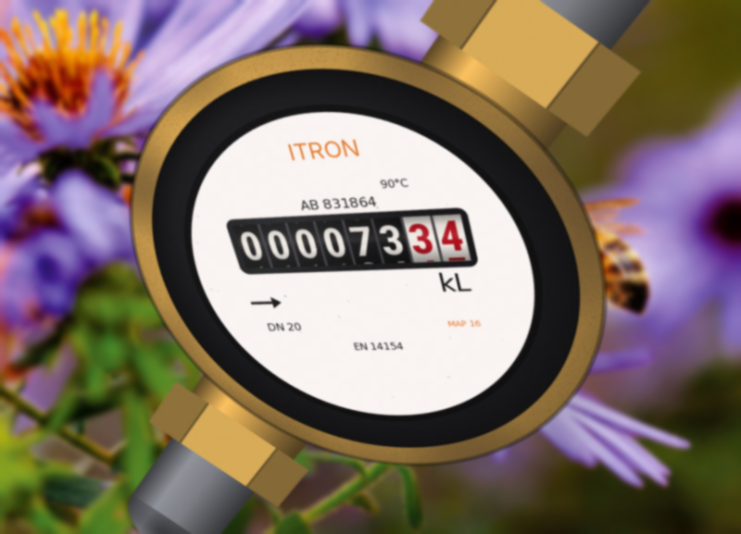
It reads **73.34** kL
